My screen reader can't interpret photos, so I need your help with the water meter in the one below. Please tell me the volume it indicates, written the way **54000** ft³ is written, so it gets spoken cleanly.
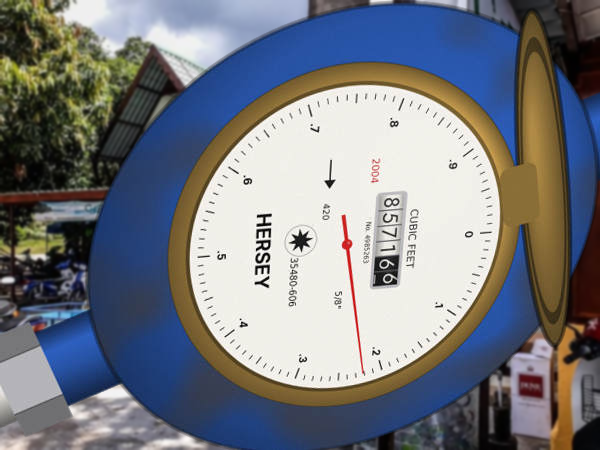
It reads **857166.22** ft³
